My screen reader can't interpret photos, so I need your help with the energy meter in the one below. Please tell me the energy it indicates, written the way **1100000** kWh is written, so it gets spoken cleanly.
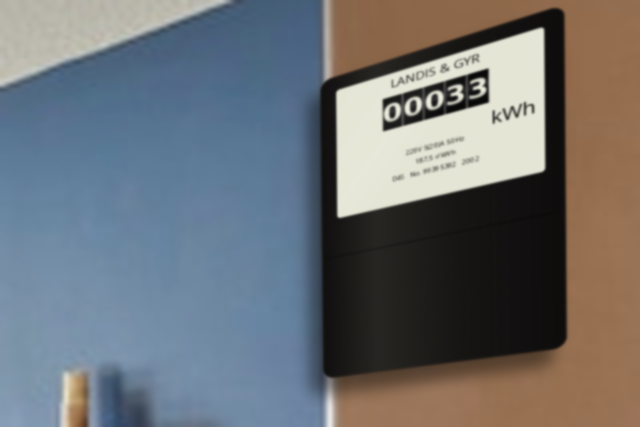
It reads **33** kWh
